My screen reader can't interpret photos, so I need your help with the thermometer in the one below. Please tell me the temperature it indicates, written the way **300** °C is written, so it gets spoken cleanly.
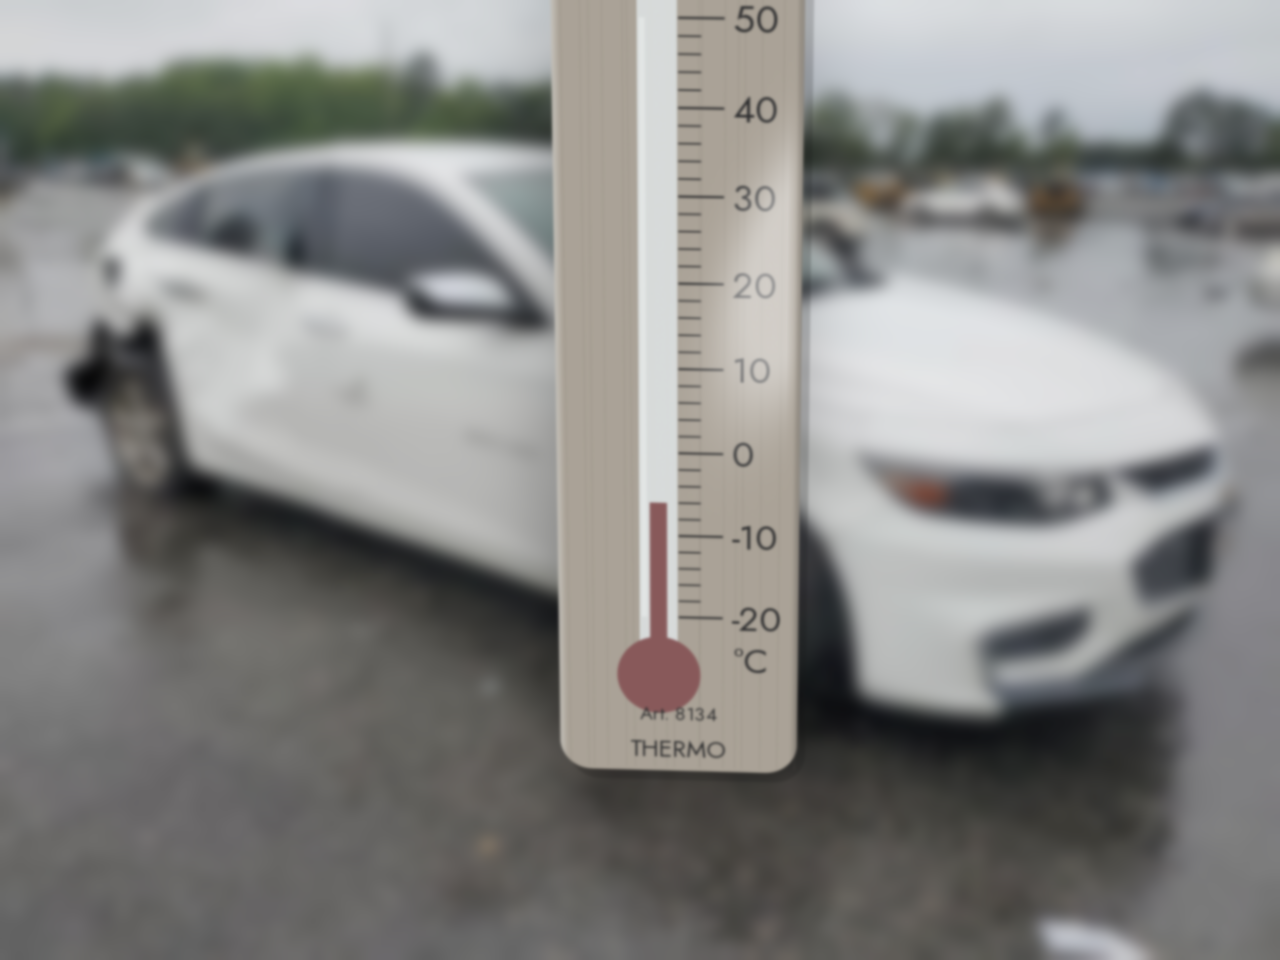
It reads **-6** °C
